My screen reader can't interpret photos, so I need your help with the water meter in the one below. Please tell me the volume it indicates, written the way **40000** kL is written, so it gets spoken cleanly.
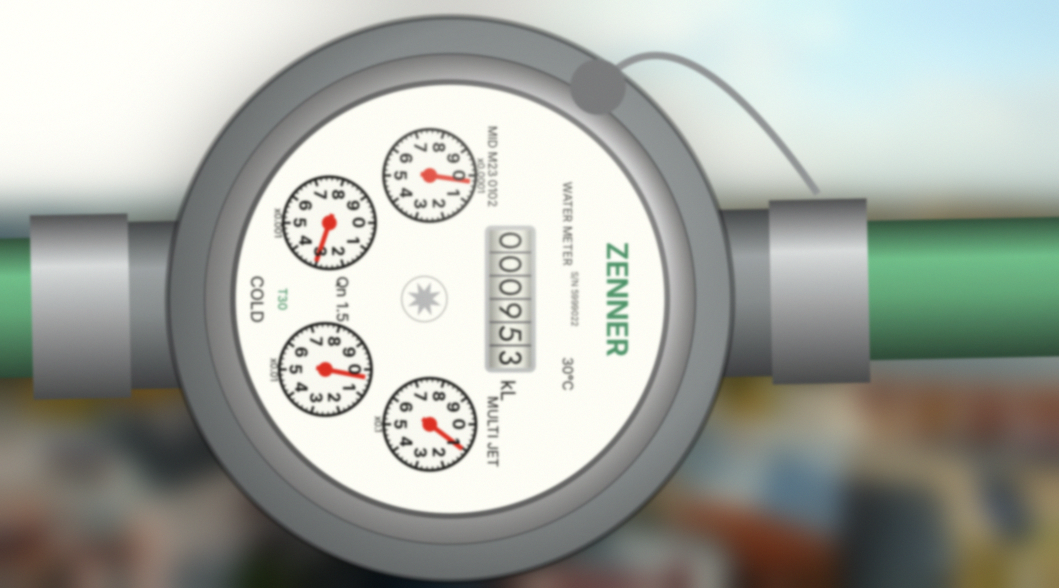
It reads **953.1030** kL
